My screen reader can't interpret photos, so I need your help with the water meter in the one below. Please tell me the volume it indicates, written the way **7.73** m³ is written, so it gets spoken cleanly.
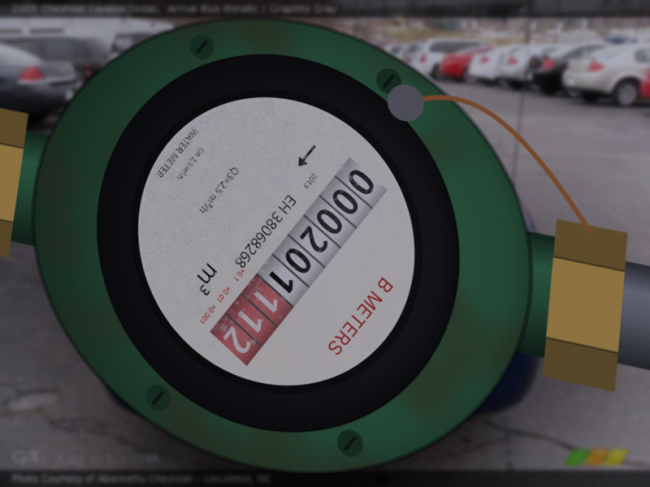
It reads **201.112** m³
